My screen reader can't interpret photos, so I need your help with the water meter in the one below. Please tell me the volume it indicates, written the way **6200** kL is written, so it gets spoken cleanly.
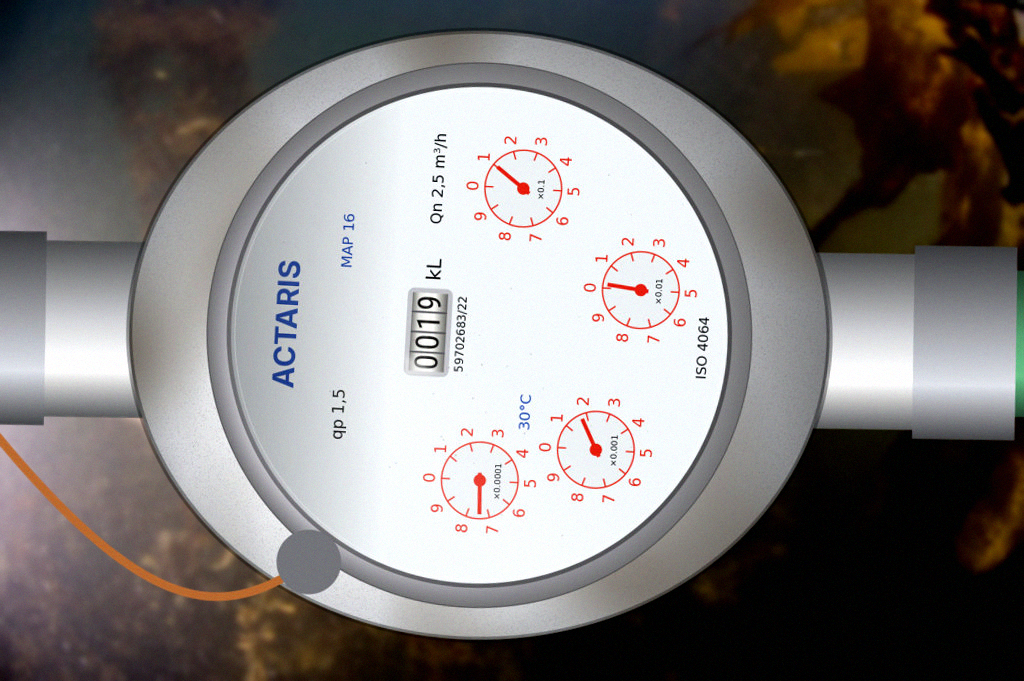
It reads **19.1017** kL
